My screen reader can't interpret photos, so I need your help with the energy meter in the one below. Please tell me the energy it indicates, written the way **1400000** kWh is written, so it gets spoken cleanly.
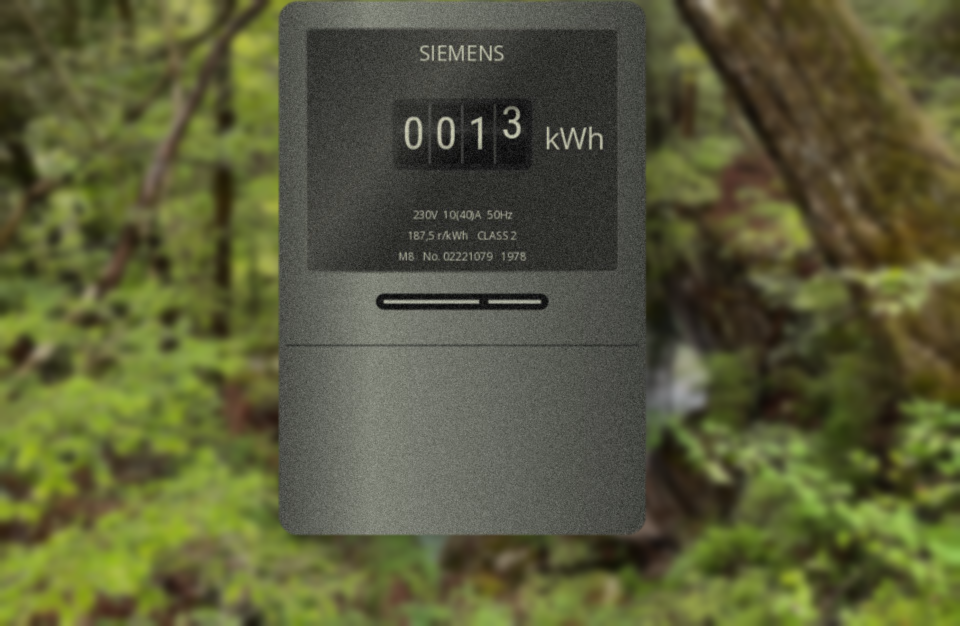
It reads **13** kWh
